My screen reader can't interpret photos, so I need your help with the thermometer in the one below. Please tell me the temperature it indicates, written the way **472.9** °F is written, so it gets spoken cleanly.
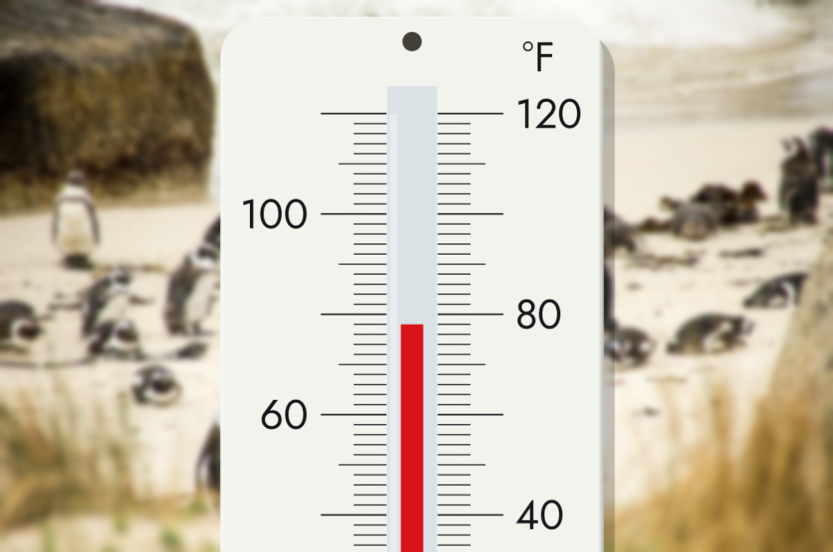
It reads **78** °F
